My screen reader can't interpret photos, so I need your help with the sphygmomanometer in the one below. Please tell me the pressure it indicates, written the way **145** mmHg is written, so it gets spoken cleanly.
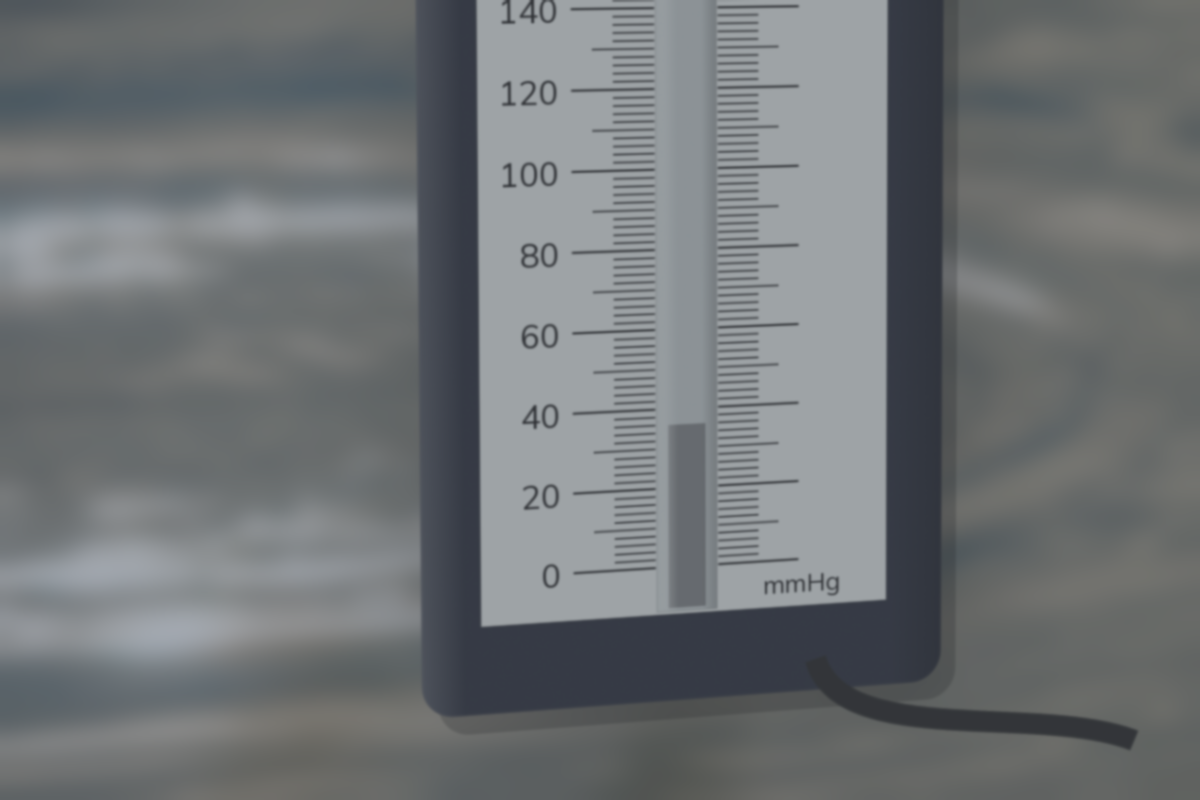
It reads **36** mmHg
